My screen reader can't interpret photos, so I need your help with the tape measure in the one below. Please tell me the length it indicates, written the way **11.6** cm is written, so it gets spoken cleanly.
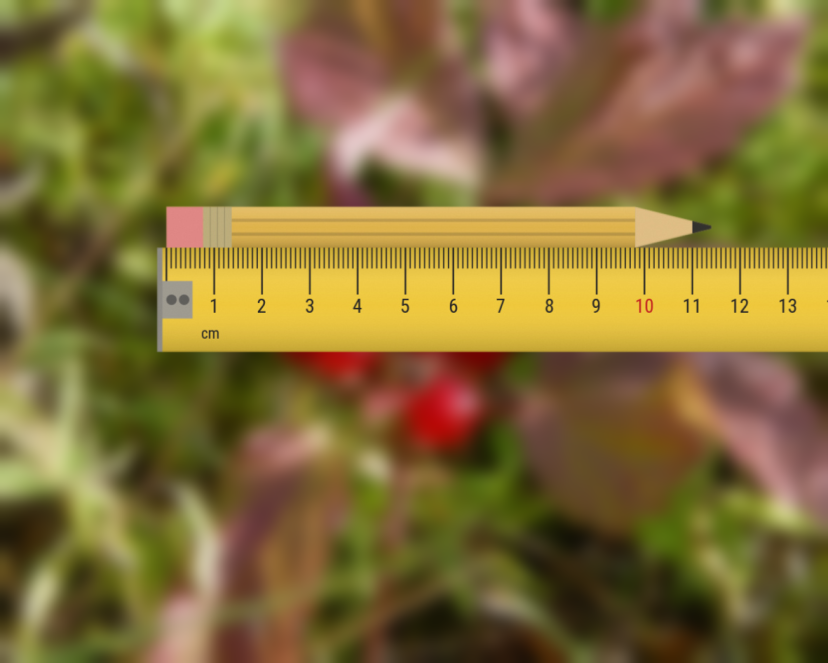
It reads **11.4** cm
